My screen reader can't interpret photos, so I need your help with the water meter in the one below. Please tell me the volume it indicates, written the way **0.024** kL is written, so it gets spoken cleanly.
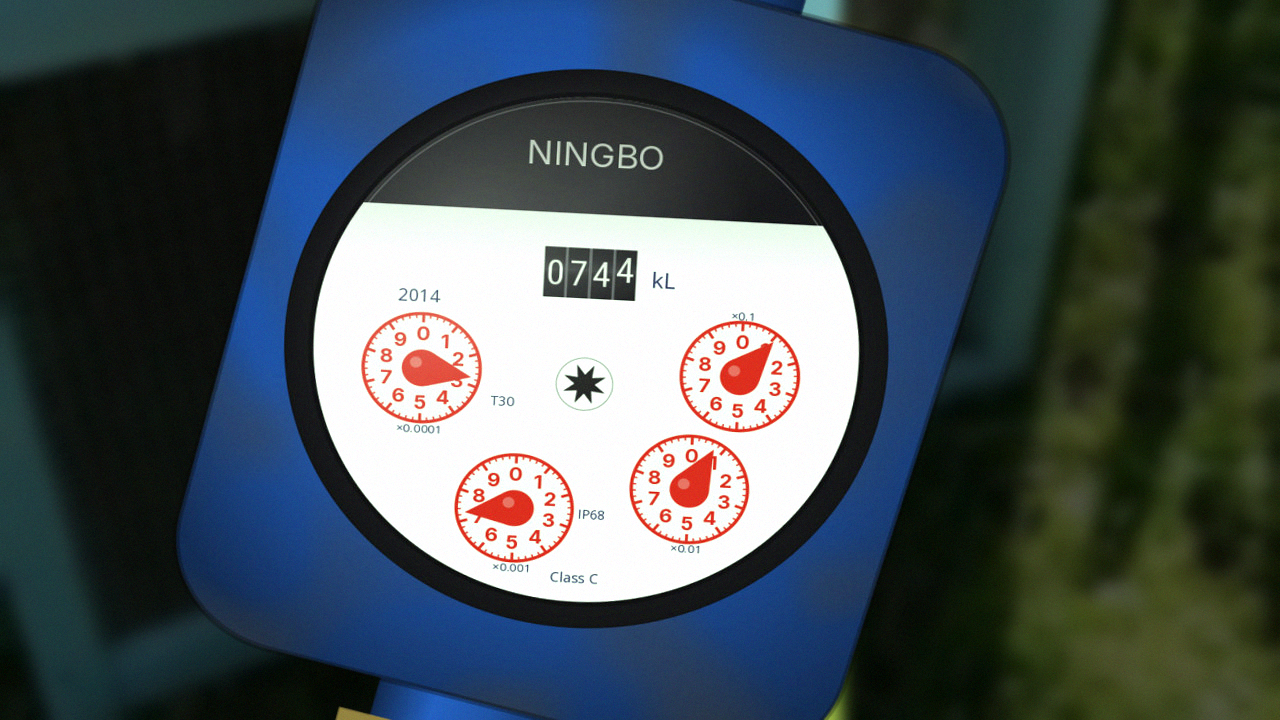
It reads **744.1072** kL
